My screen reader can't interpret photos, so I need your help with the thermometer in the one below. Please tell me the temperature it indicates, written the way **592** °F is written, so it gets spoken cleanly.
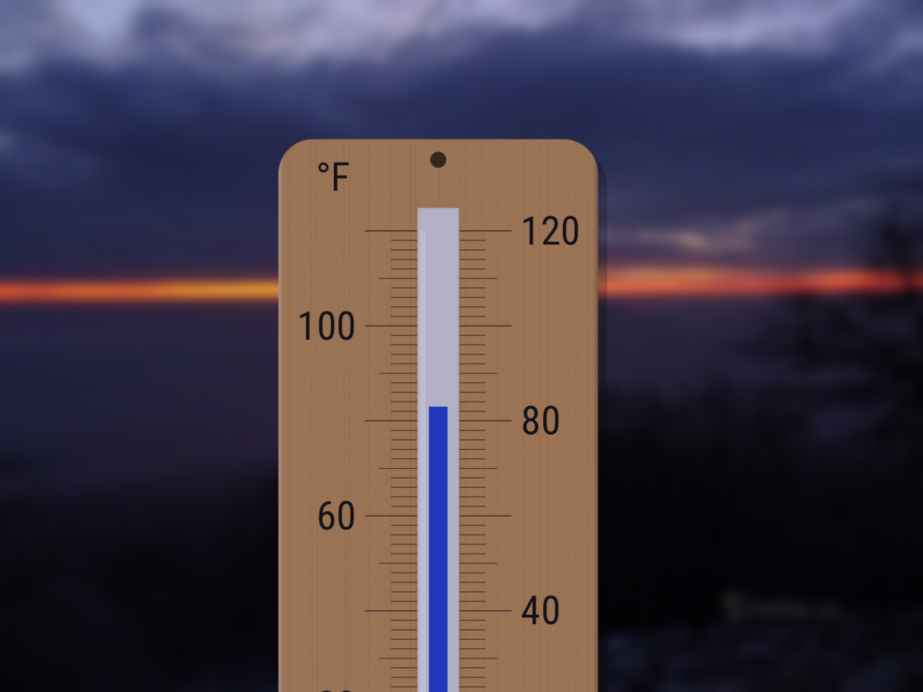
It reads **83** °F
